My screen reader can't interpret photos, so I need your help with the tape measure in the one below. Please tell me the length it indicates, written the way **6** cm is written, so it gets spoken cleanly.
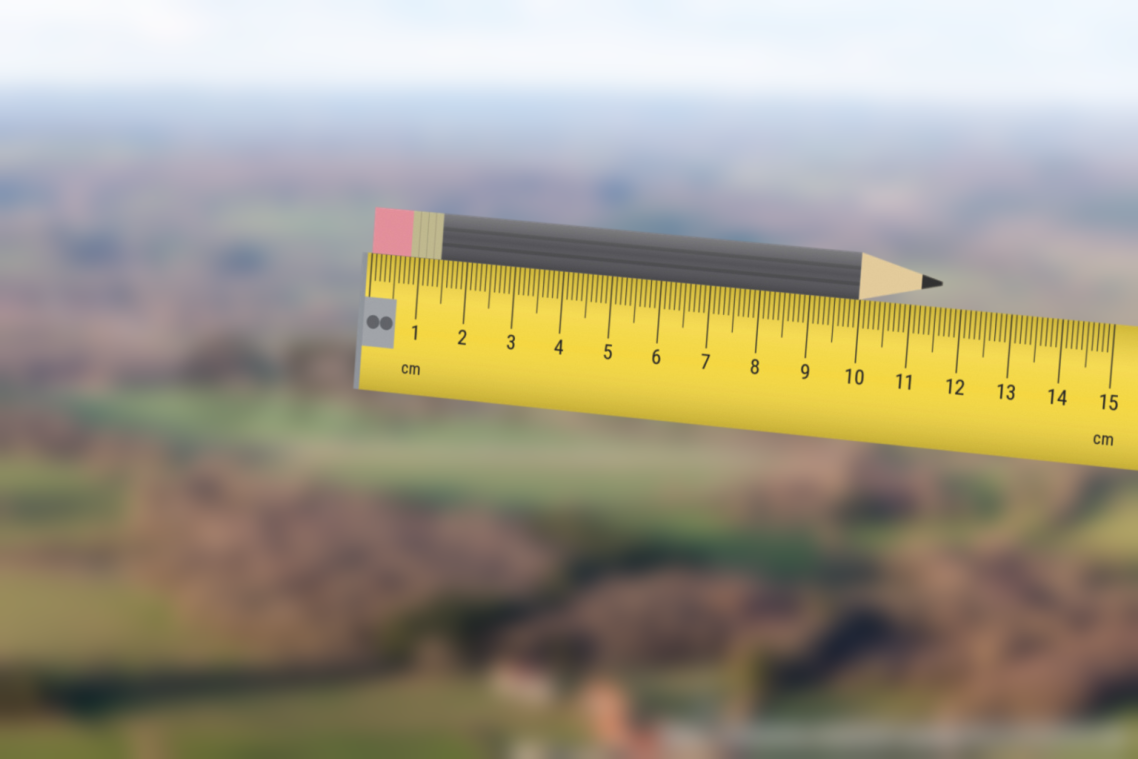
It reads **11.6** cm
